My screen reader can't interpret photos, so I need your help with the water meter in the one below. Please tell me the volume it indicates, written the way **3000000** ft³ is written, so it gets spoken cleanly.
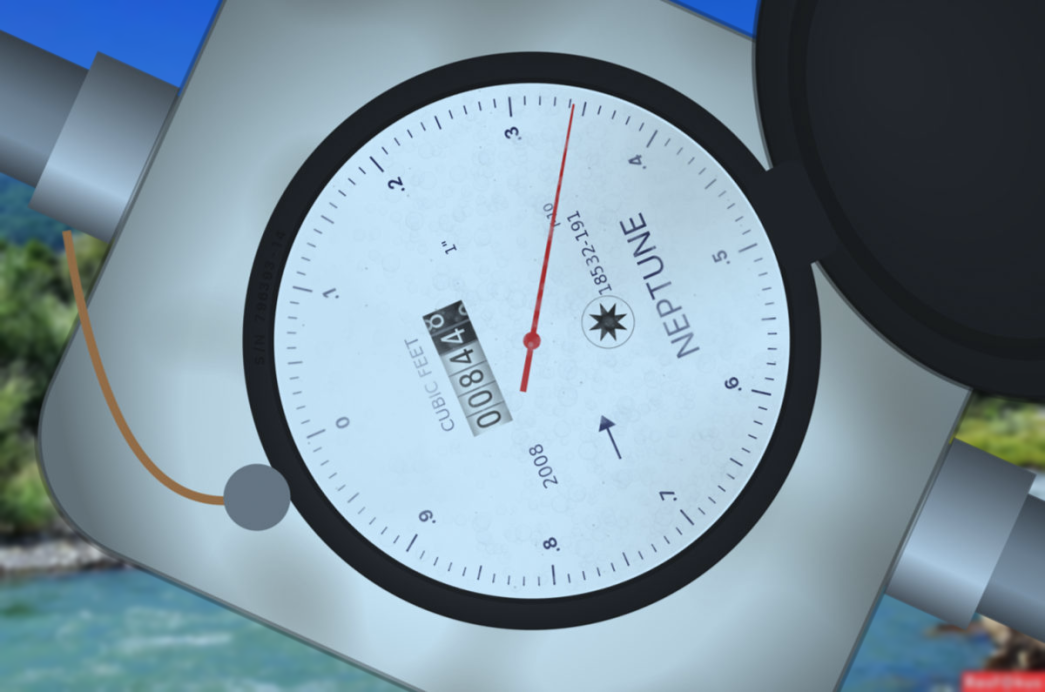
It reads **8448.34** ft³
